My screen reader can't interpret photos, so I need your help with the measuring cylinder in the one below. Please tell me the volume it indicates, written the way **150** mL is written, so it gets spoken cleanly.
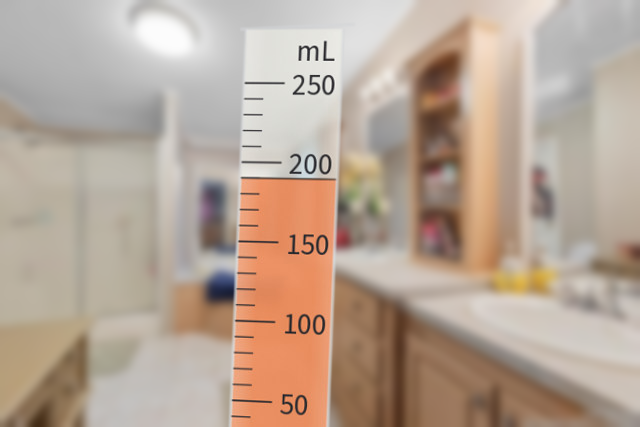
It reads **190** mL
